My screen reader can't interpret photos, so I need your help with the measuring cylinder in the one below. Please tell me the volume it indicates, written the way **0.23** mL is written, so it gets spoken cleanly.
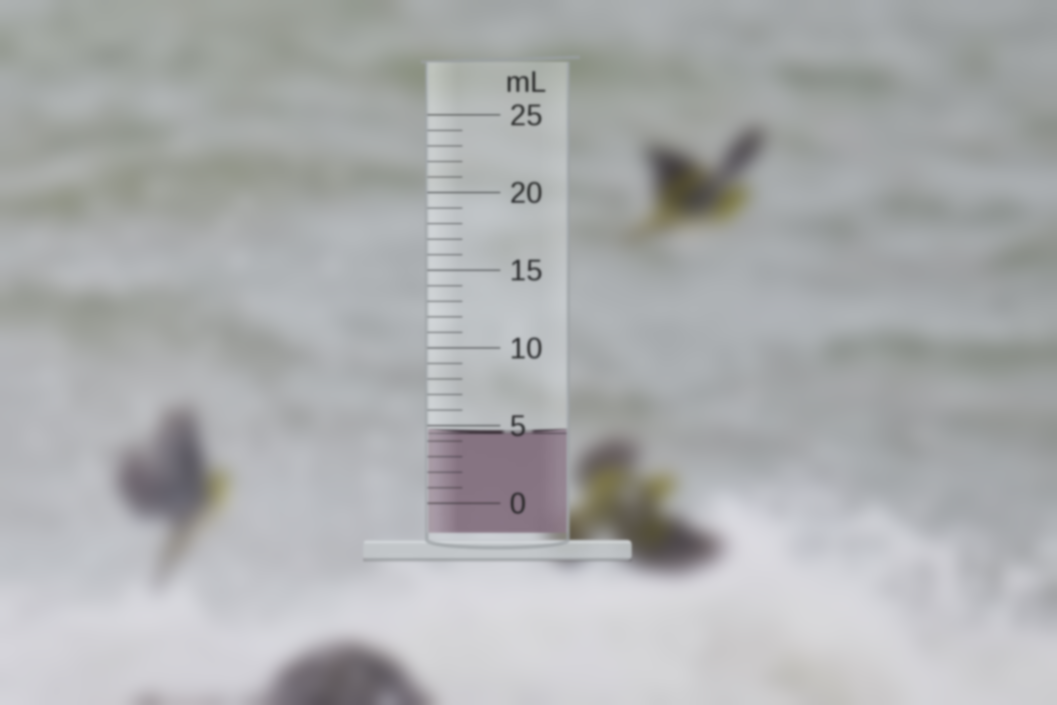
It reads **4.5** mL
